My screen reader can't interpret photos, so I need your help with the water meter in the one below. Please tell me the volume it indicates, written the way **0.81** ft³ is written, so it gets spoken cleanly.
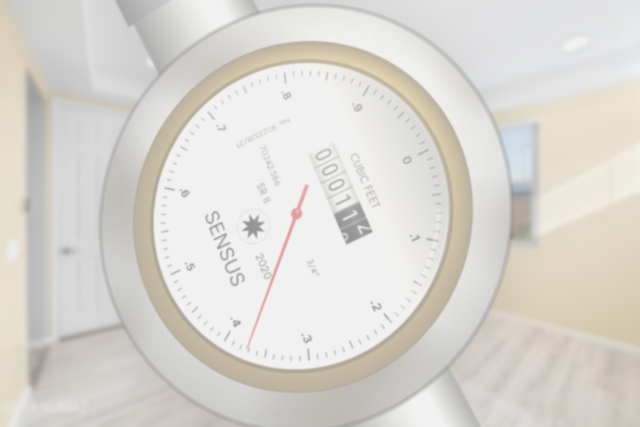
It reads **112.37** ft³
